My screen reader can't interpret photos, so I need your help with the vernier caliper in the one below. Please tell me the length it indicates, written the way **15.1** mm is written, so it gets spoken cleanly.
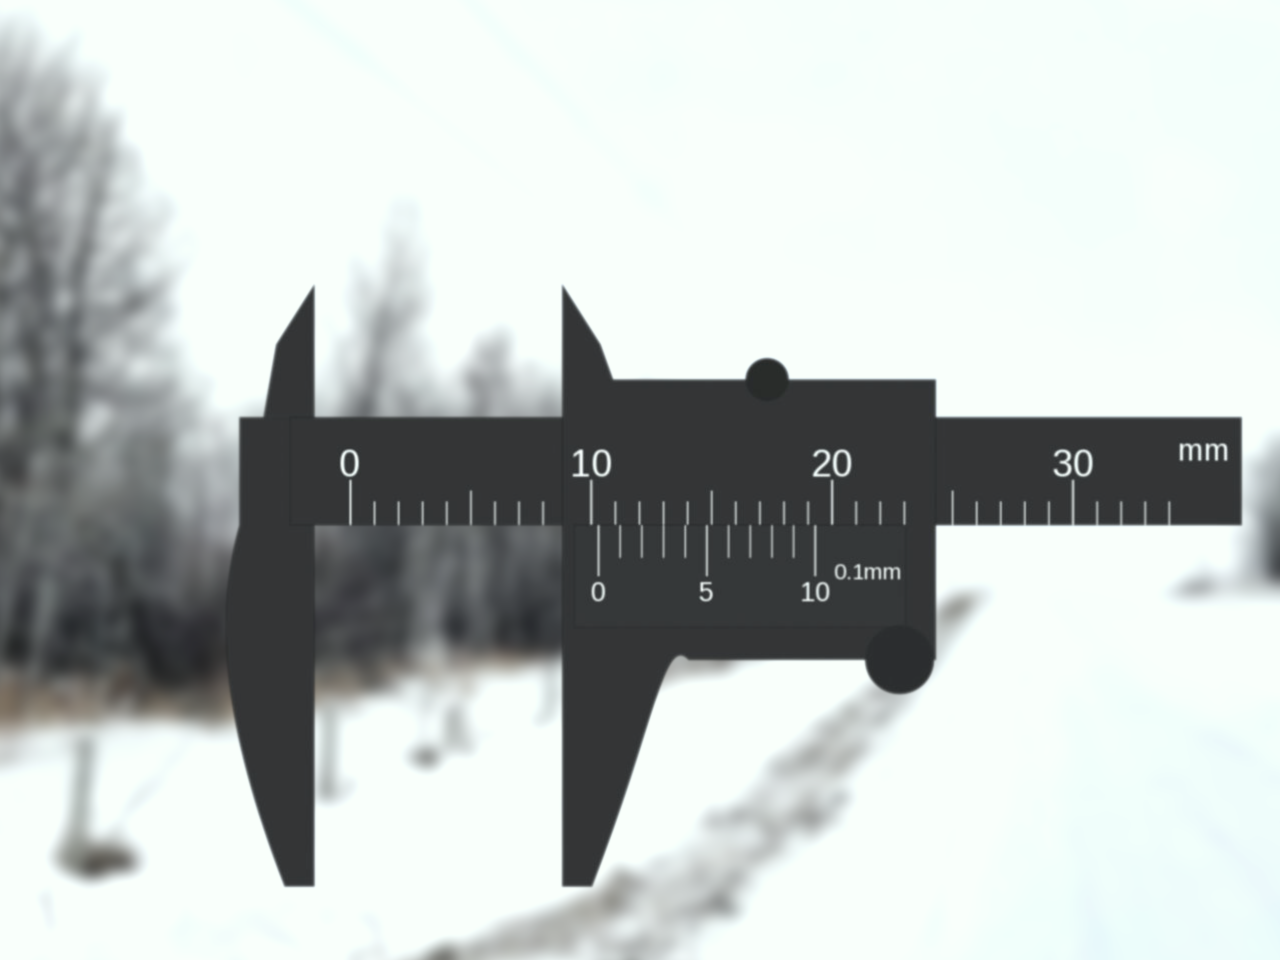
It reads **10.3** mm
